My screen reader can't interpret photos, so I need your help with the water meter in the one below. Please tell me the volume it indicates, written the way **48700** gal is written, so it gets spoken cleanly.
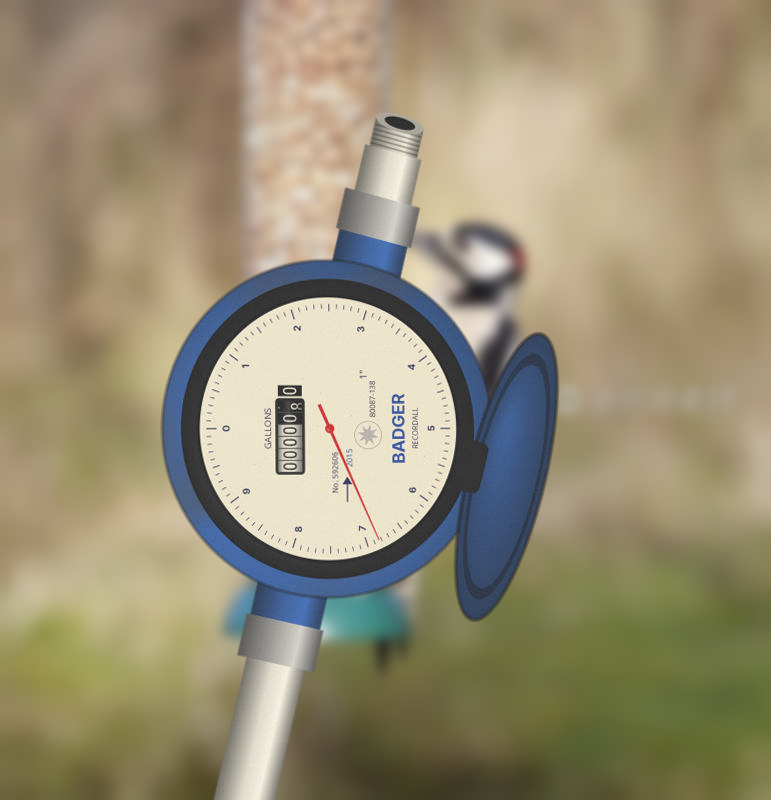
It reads **76.8** gal
